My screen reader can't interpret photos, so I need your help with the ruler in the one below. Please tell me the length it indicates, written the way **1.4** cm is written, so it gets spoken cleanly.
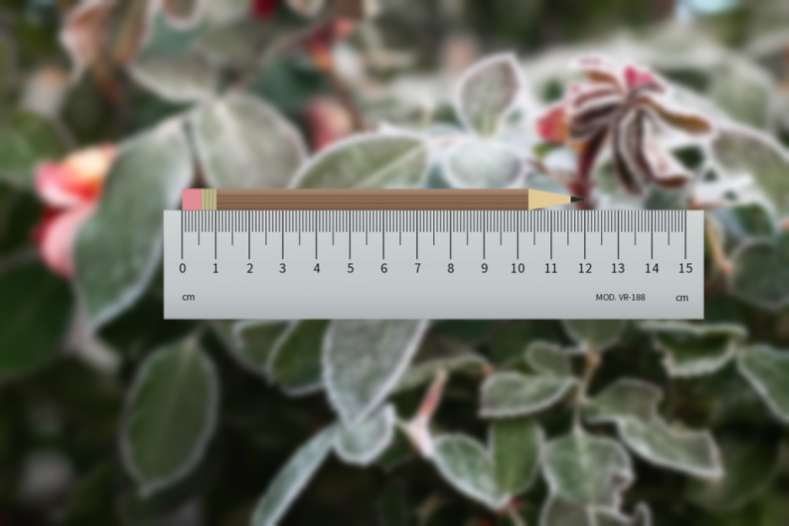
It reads **12** cm
